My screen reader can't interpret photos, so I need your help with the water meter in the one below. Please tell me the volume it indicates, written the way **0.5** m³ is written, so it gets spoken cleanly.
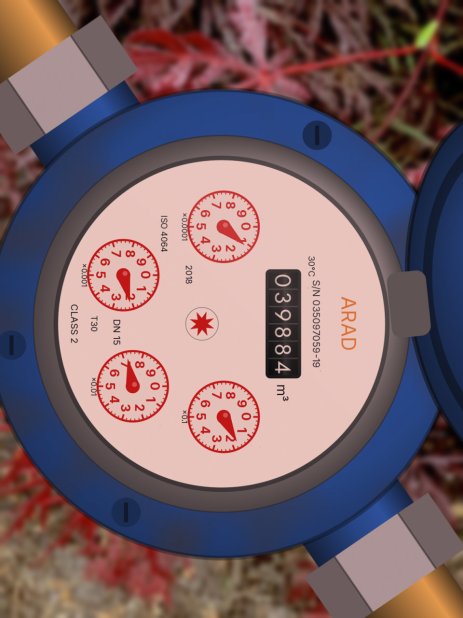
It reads **39884.1721** m³
